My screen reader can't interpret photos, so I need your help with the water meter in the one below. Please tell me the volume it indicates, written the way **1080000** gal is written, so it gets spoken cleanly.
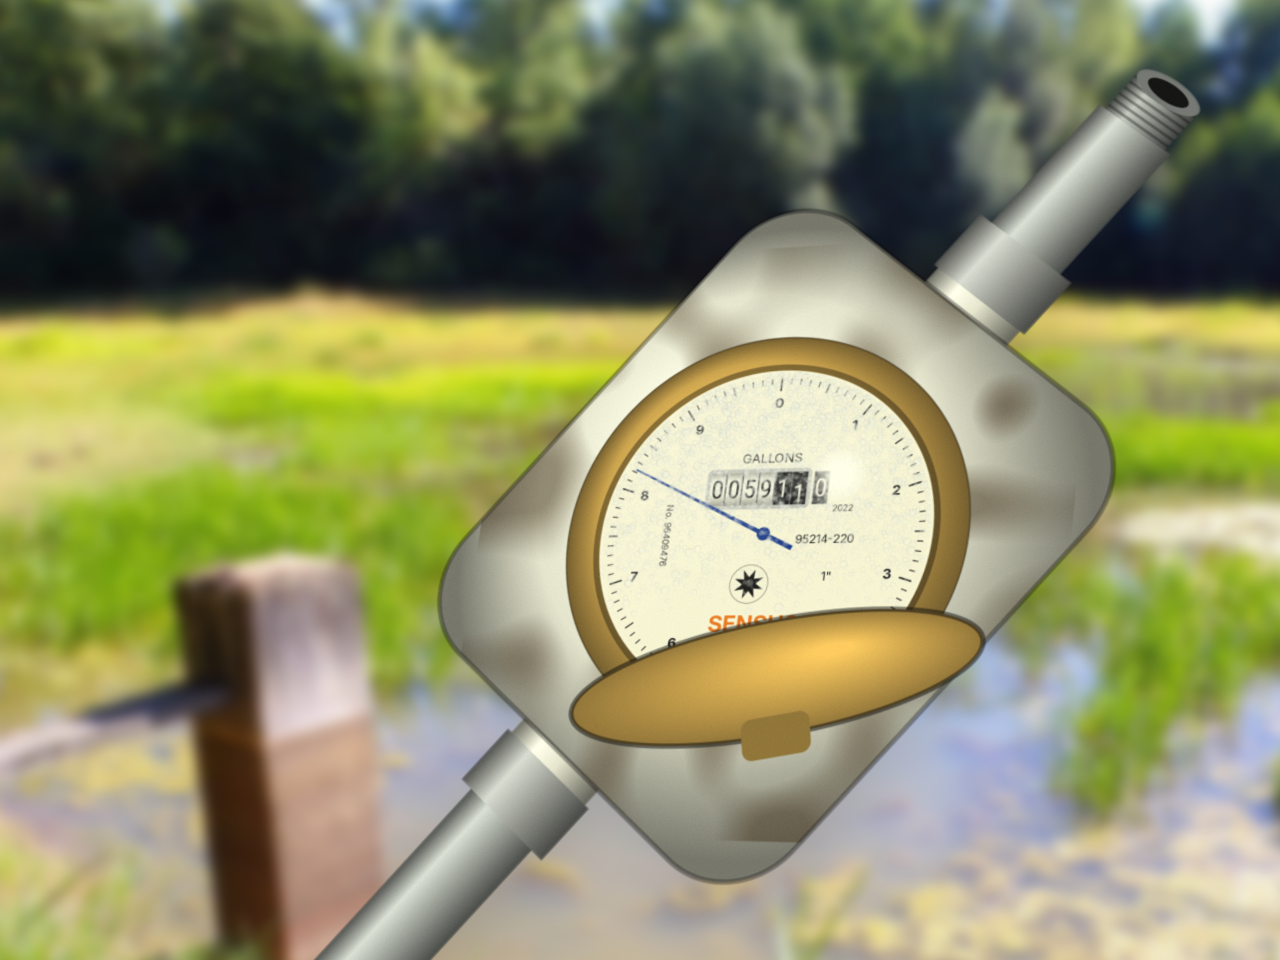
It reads **59108.2** gal
